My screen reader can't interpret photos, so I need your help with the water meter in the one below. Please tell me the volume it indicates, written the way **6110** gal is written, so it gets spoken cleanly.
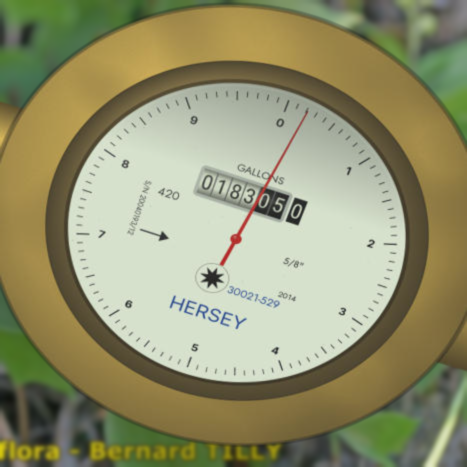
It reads **183050.2** gal
